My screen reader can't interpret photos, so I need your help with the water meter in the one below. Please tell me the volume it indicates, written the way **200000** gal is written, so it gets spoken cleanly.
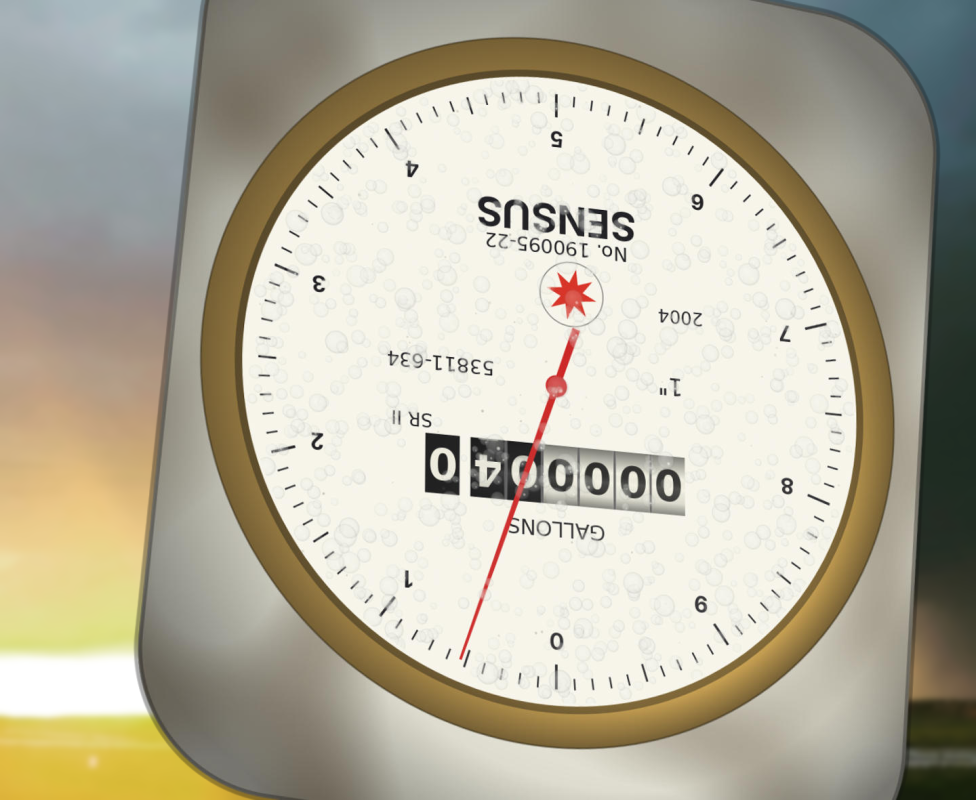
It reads **40.5** gal
